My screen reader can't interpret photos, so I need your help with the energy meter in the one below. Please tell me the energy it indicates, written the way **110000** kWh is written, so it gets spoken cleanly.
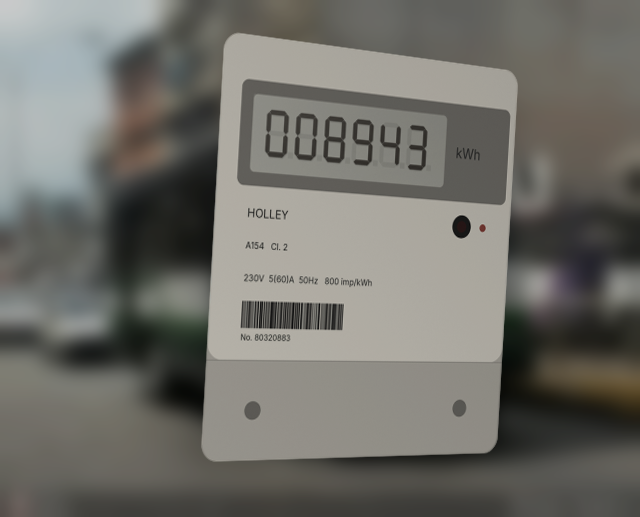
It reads **8943** kWh
